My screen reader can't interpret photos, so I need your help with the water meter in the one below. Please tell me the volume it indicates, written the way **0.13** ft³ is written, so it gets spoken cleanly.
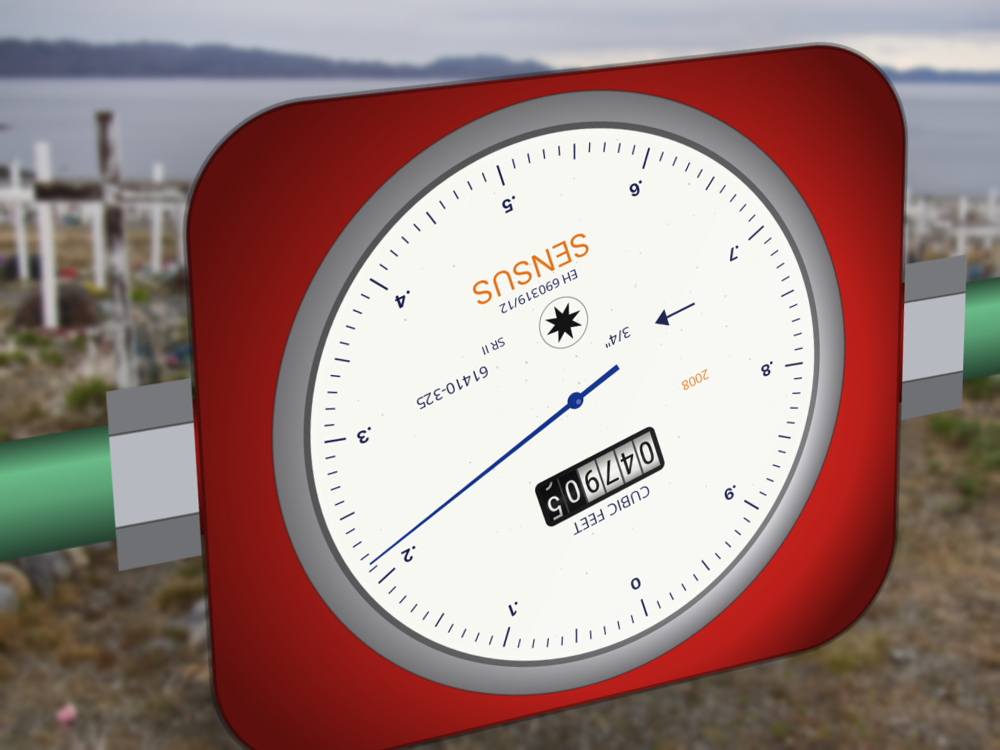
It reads **47905.21** ft³
